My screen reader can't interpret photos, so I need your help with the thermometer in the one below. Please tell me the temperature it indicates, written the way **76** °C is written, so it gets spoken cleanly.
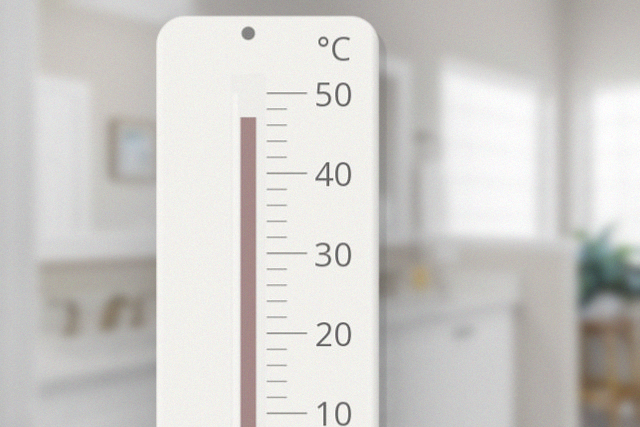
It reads **47** °C
